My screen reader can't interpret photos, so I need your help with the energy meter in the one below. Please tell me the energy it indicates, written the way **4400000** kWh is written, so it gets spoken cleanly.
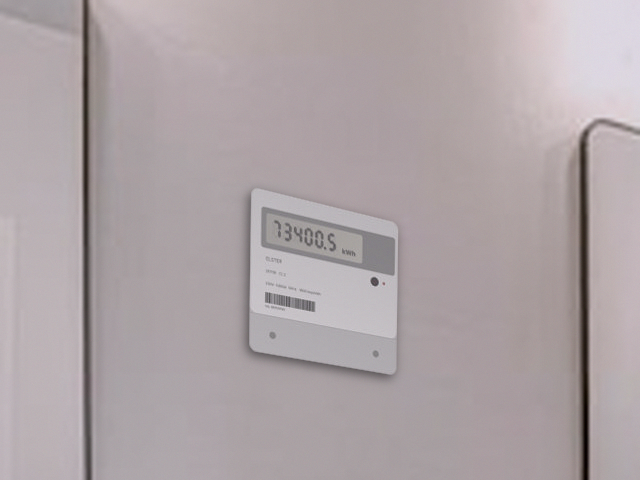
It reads **73400.5** kWh
